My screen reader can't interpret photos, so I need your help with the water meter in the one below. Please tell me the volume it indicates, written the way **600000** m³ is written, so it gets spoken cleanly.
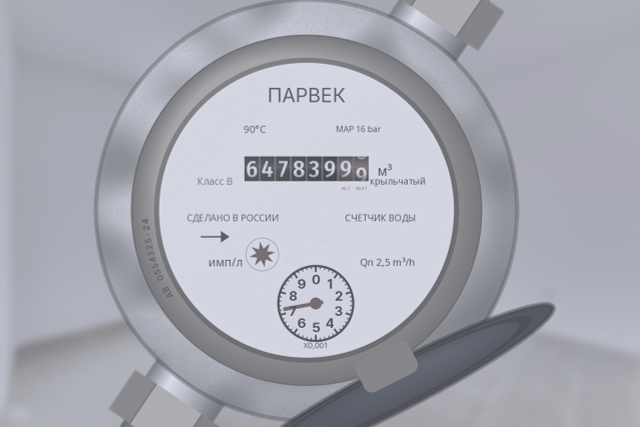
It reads **647839.987** m³
